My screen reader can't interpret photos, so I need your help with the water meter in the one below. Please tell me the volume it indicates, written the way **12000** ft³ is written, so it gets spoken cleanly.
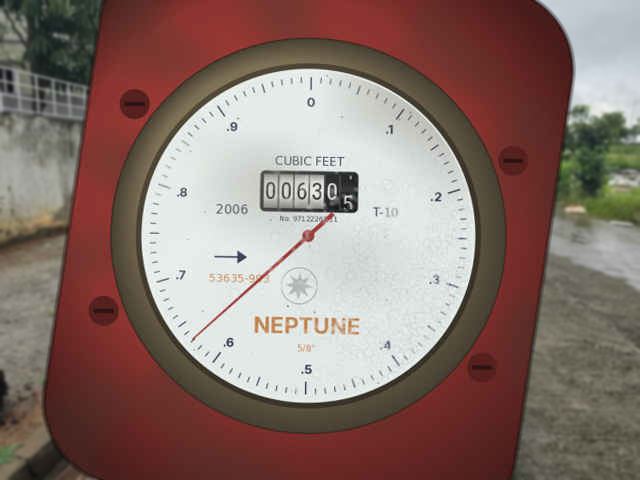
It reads **6304.63** ft³
